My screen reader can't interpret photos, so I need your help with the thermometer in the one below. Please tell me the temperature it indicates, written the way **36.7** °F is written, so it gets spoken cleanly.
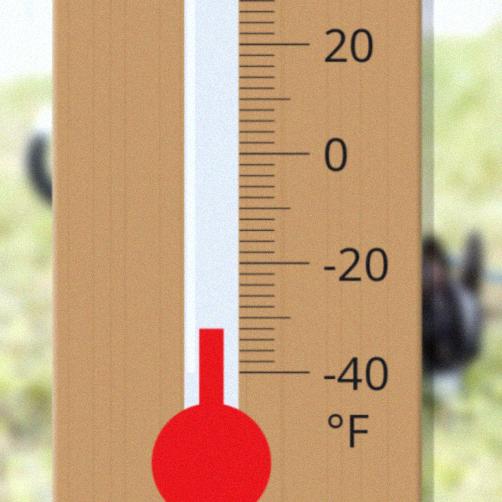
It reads **-32** °F
